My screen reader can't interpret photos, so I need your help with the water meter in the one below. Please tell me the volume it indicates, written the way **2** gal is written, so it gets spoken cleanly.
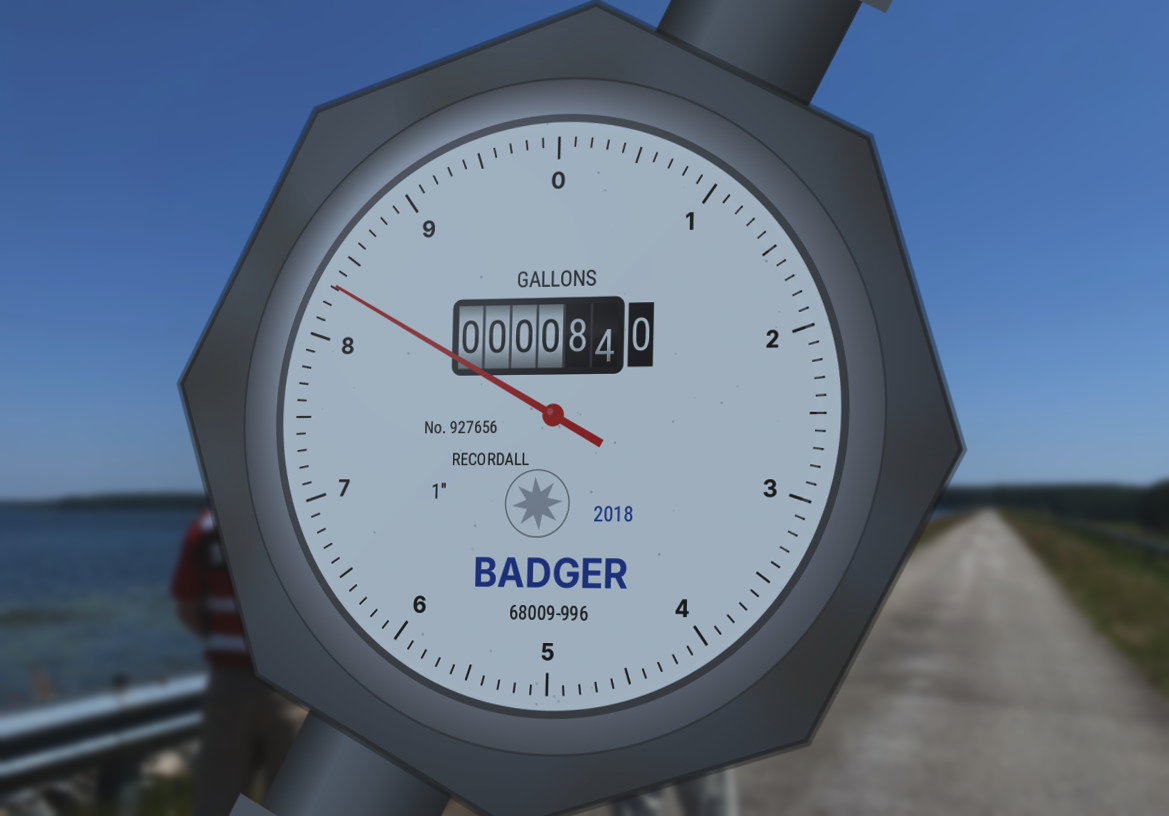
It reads **838.3** gal
